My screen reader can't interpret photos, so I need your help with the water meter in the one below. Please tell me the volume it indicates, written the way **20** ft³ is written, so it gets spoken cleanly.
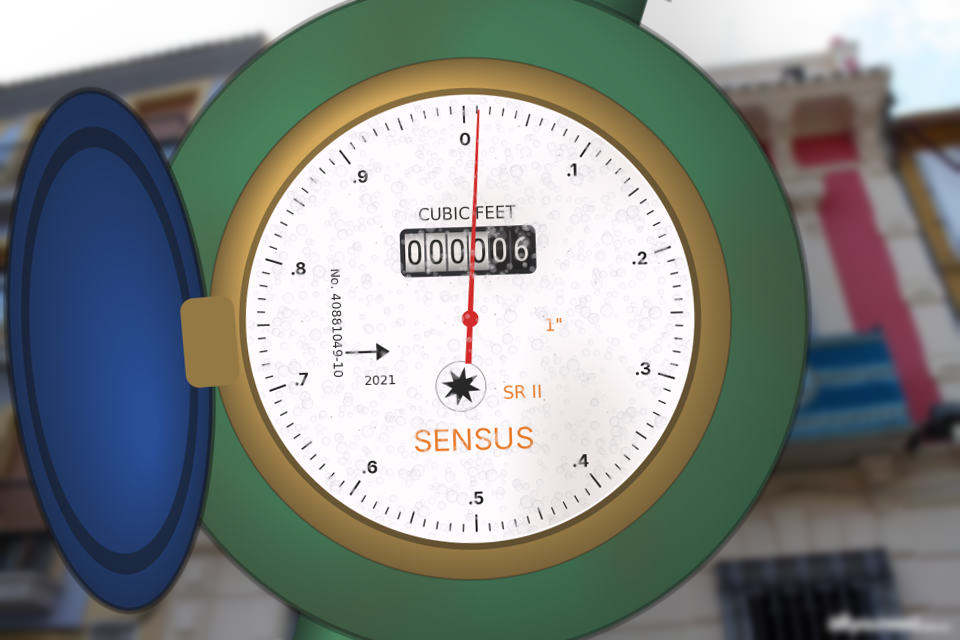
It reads **6.01** ft³
